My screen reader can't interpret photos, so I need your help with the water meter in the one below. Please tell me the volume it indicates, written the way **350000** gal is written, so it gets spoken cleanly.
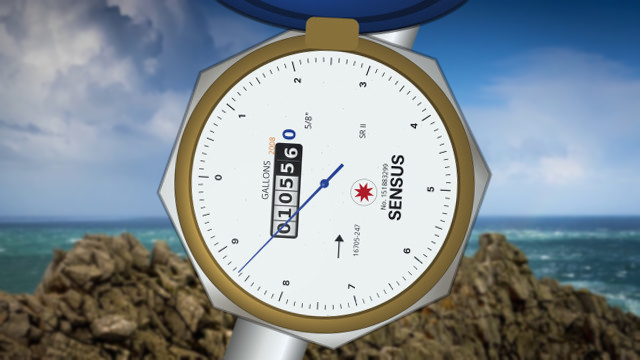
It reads **105558.6** gal
